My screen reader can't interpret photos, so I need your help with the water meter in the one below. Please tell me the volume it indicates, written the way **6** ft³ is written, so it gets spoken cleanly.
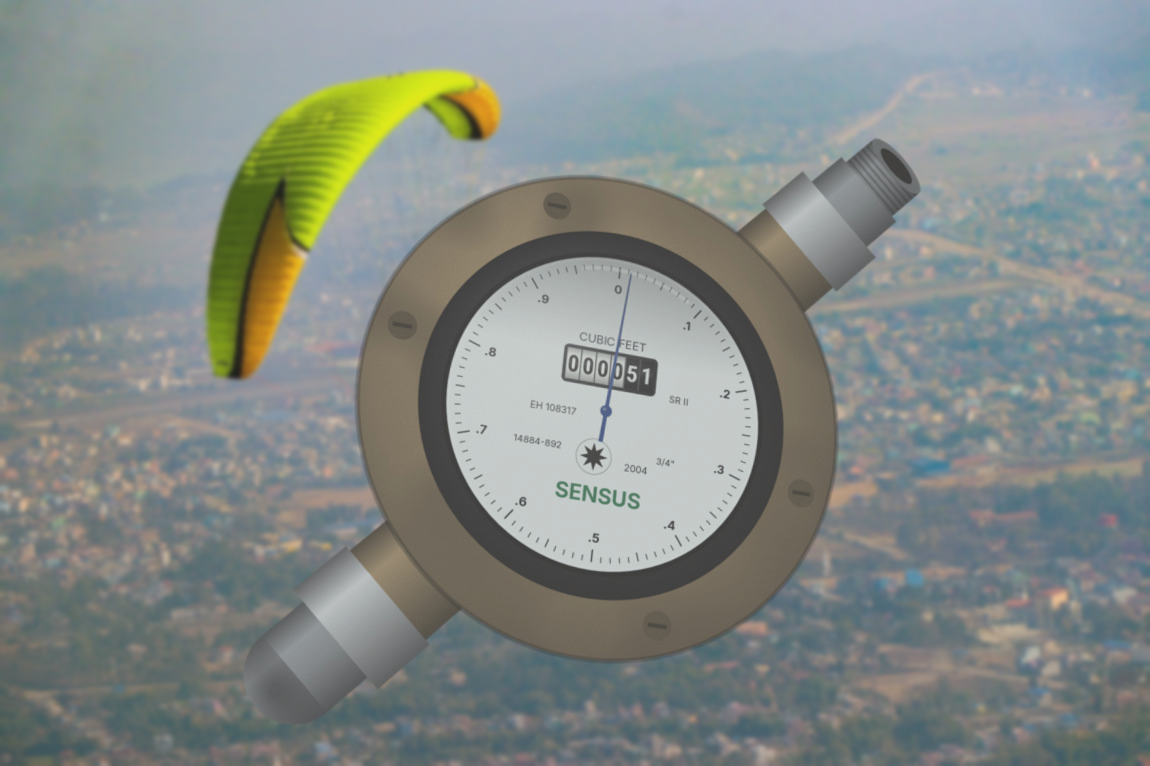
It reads **51.01** ft³
